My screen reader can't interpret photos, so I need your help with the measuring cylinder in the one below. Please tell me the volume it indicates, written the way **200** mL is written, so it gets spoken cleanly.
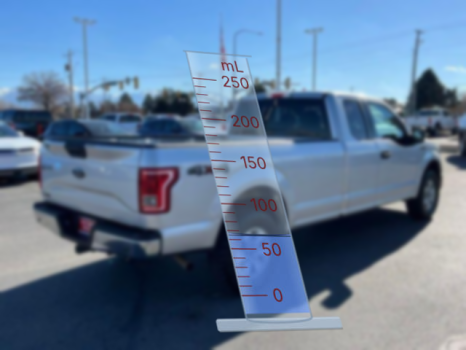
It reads **65** mL
